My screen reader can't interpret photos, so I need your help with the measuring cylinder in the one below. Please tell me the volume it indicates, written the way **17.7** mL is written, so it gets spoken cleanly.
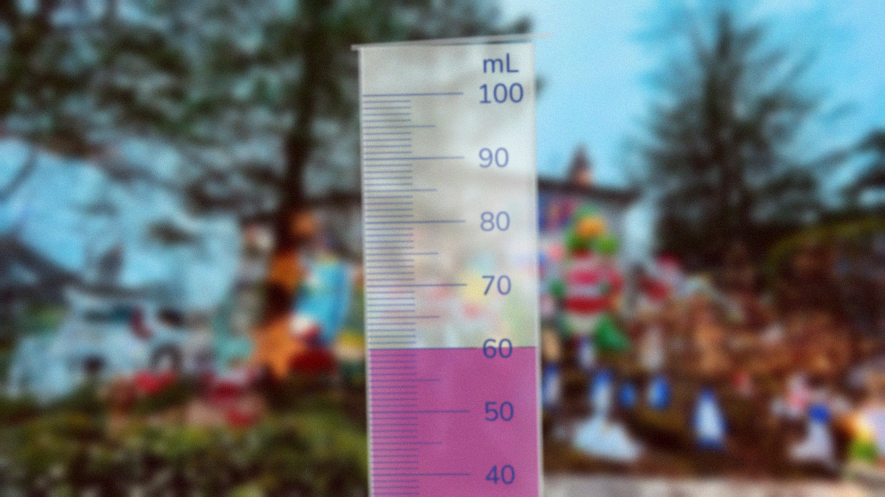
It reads **60** mL
